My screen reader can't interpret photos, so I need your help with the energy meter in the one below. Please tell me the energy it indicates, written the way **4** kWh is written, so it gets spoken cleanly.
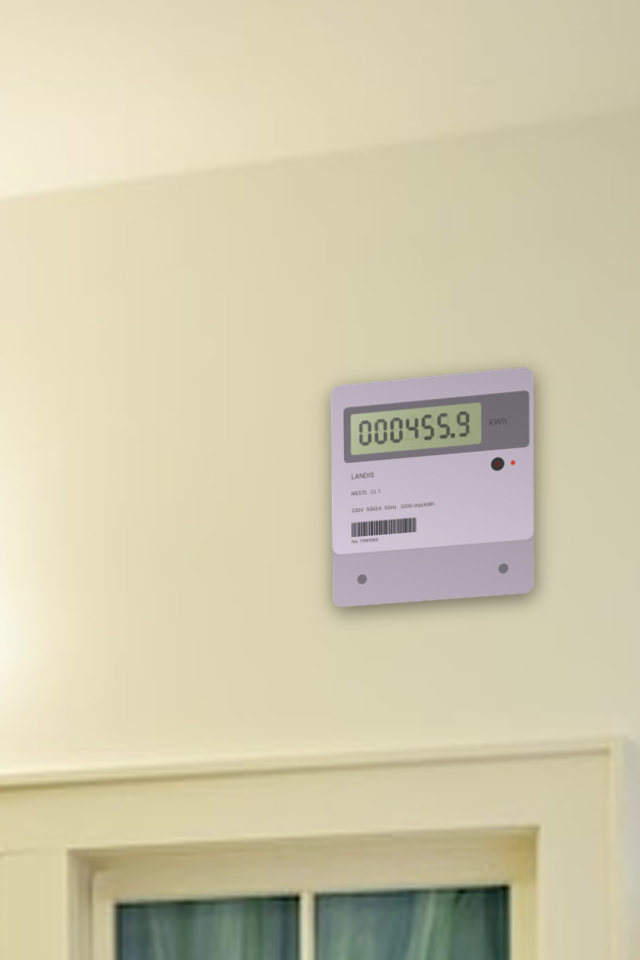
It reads **455.9** kWh
